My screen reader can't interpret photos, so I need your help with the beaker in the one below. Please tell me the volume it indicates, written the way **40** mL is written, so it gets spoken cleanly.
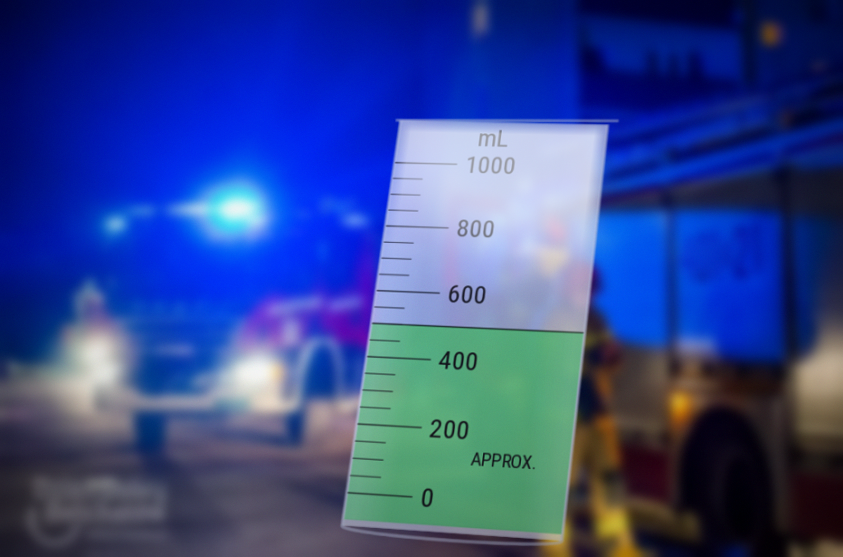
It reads **500** mL
